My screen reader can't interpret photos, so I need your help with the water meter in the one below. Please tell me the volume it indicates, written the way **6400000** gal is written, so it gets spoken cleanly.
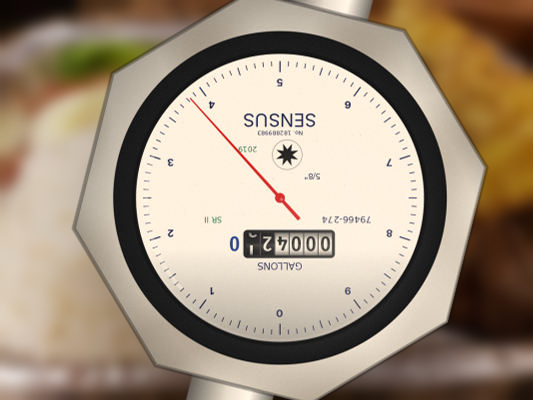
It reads **4213.8** gal
